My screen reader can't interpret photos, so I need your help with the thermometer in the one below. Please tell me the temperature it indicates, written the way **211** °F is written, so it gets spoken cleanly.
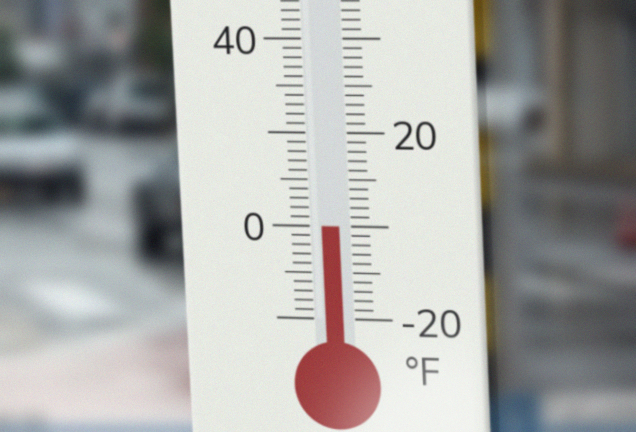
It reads **0** °F
